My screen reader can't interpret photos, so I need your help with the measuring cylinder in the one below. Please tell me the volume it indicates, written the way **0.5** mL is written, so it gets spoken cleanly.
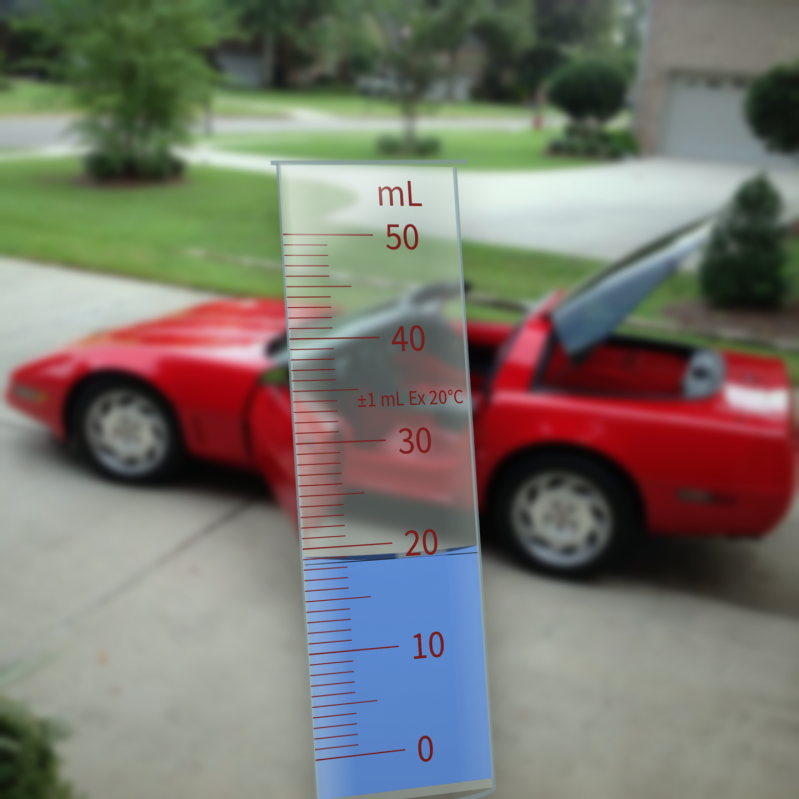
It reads **18.5** mL
